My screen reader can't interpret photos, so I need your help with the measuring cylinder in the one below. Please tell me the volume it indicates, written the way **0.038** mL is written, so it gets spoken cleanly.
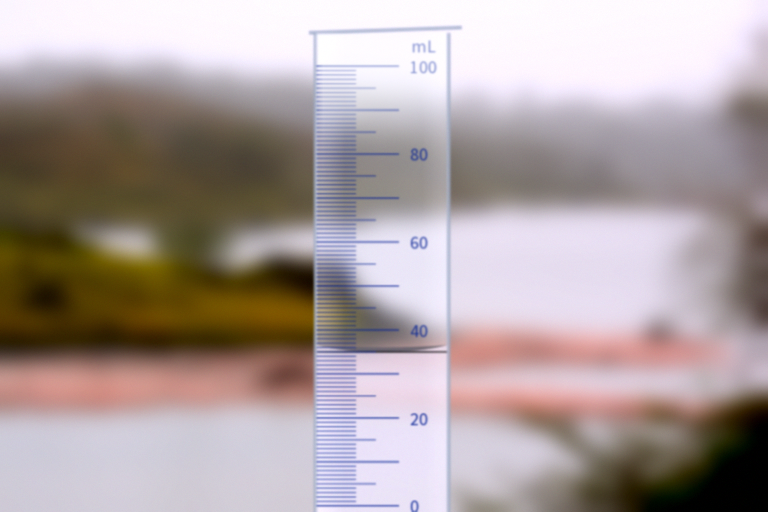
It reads **35** mL
